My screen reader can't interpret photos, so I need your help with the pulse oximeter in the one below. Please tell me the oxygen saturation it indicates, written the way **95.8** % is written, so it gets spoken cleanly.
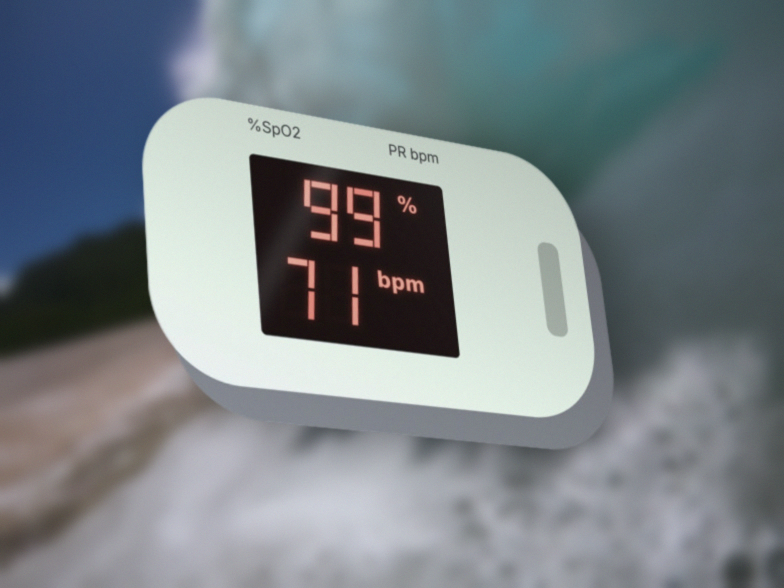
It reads **99** %
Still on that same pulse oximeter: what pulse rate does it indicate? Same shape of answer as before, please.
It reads **71** bpm
